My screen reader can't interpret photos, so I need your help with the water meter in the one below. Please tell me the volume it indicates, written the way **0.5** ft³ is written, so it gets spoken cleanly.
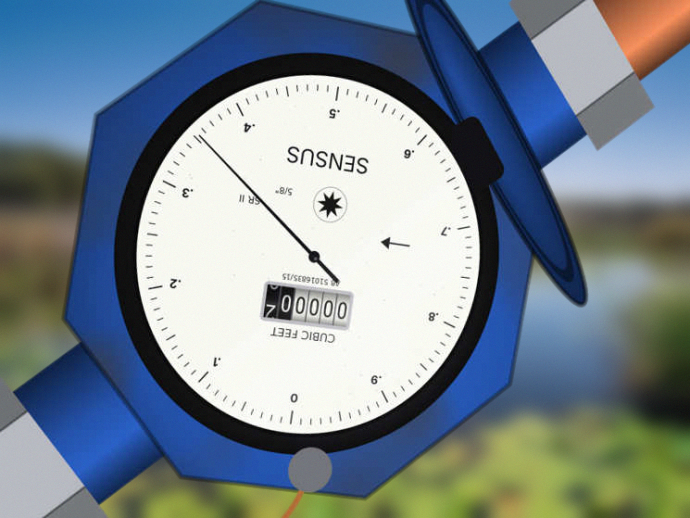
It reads **2.35** ft³
